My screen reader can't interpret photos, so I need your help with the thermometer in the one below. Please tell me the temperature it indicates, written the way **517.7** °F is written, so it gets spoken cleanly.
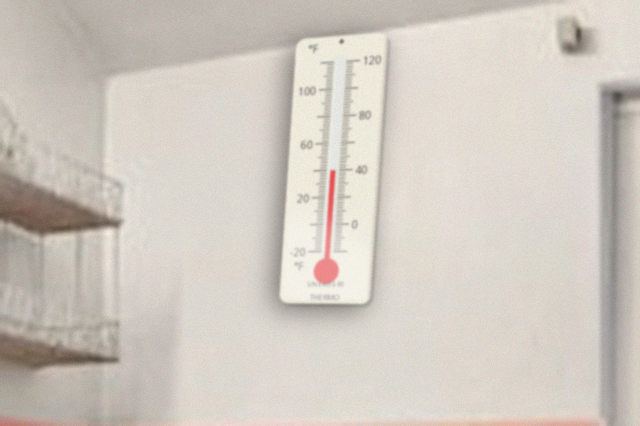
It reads **40** °F
